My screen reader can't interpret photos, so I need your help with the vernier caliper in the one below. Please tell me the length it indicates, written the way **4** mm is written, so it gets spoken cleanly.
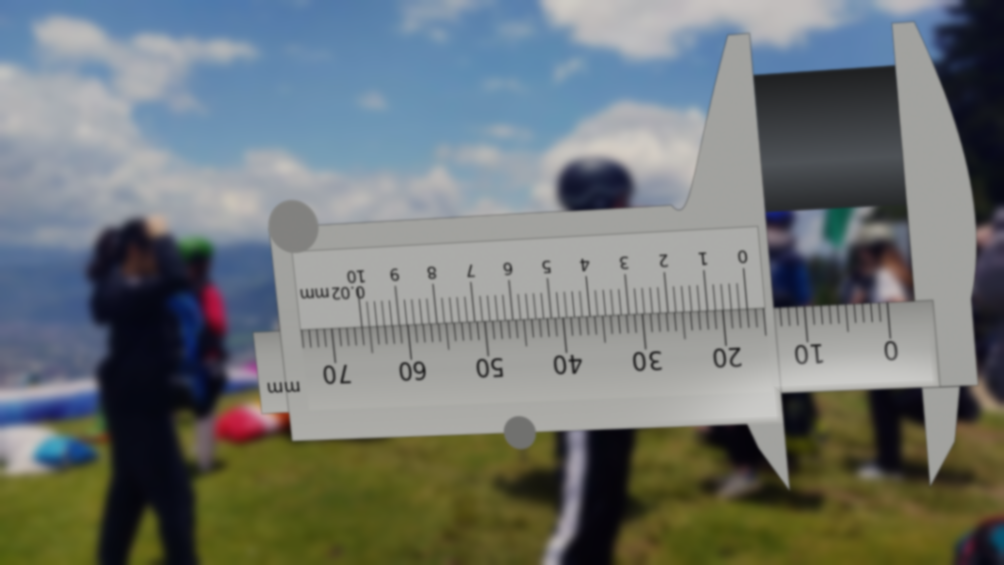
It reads **17.0** mm
